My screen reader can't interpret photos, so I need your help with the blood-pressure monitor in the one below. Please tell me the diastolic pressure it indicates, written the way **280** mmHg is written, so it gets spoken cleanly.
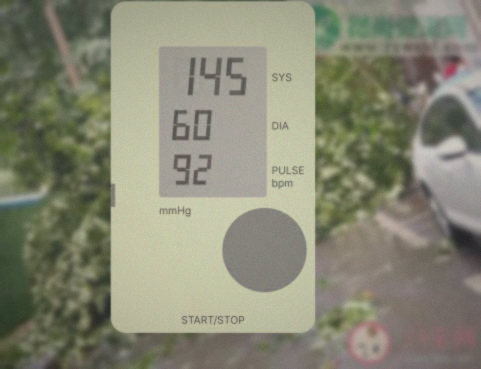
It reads **60** mmHg
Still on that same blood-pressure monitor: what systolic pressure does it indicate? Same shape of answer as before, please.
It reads **145** mmHg
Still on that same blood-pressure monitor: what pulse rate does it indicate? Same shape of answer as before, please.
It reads **92** bpm
